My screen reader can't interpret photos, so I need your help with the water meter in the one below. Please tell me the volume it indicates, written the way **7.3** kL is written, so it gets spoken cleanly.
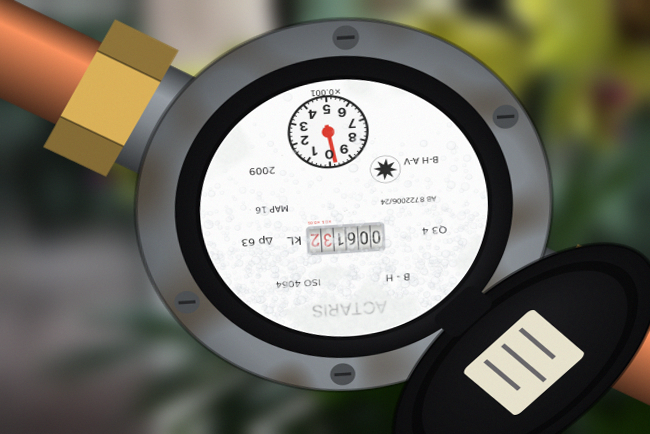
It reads **61.319** kL
